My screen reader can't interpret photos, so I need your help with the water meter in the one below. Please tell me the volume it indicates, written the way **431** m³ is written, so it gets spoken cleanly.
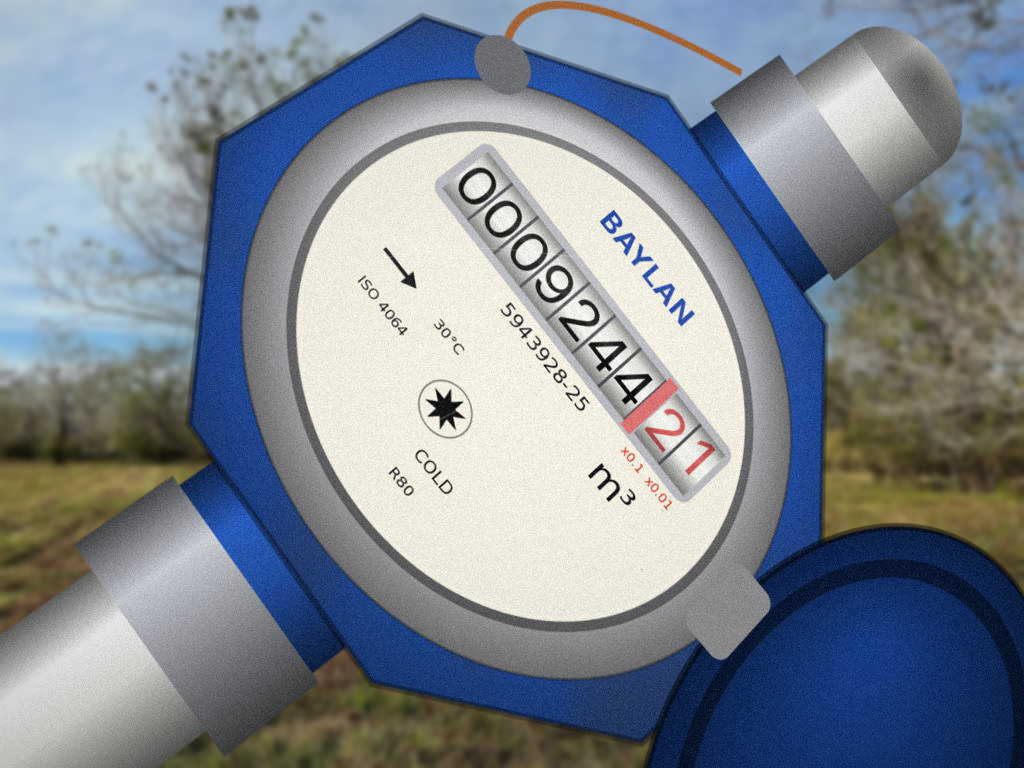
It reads **9244.21** m³
